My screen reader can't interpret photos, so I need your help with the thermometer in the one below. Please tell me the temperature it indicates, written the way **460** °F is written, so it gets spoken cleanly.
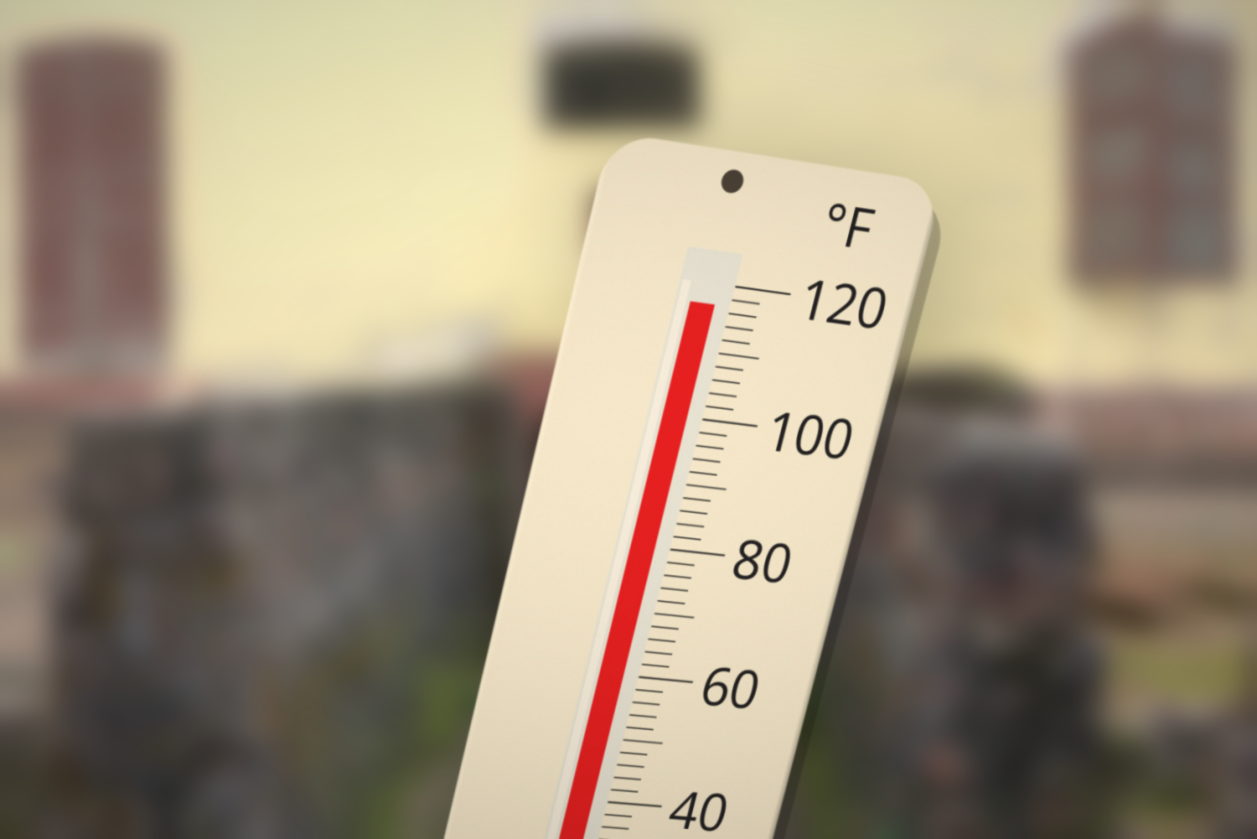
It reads **117** °F
